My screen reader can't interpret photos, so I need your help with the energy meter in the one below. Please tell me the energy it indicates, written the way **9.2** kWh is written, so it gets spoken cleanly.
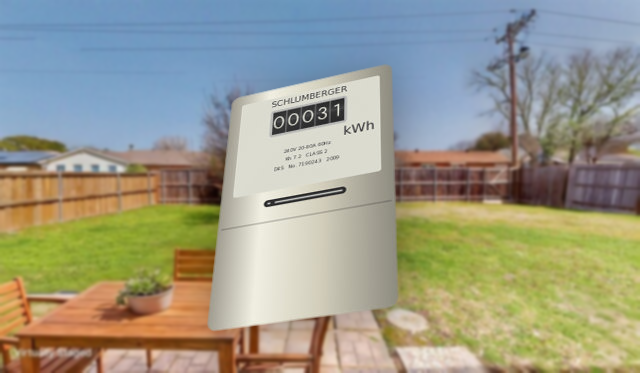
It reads **31** kWh
